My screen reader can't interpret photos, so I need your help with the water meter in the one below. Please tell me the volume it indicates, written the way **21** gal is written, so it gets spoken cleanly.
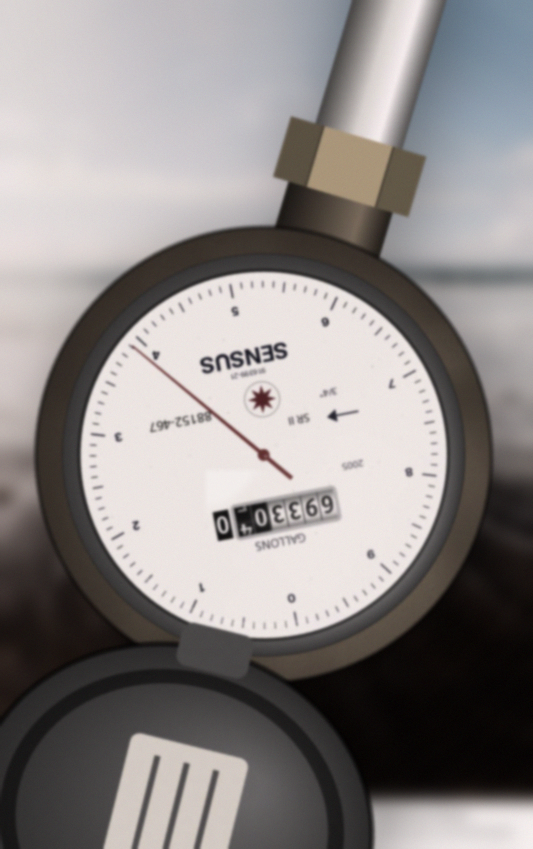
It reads **6933043.9** gal
